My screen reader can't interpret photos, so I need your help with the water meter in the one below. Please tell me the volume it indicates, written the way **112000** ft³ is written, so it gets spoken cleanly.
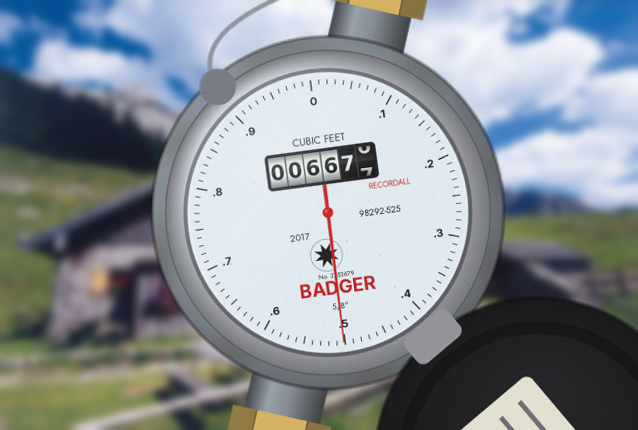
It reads **6676.50** ft³
